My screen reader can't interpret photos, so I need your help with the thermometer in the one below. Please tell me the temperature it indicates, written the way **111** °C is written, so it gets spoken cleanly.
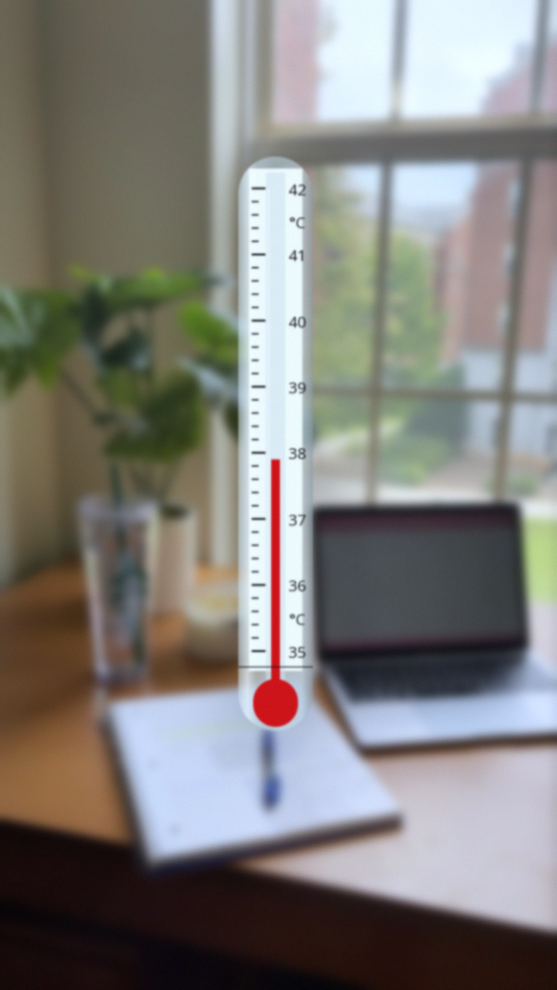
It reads **37.9** °C
